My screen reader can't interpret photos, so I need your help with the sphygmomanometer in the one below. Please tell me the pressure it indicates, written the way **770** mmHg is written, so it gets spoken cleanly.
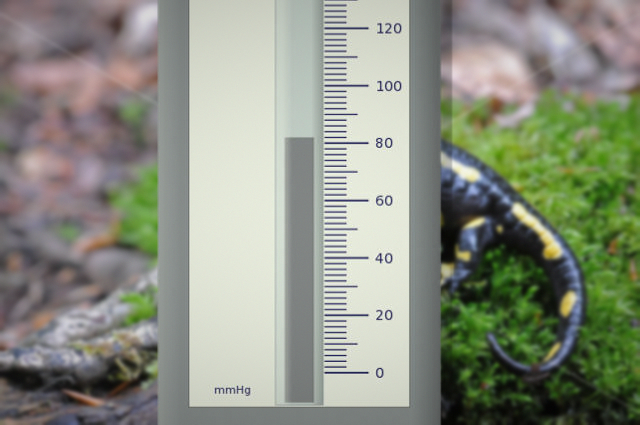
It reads **82** mmHg
